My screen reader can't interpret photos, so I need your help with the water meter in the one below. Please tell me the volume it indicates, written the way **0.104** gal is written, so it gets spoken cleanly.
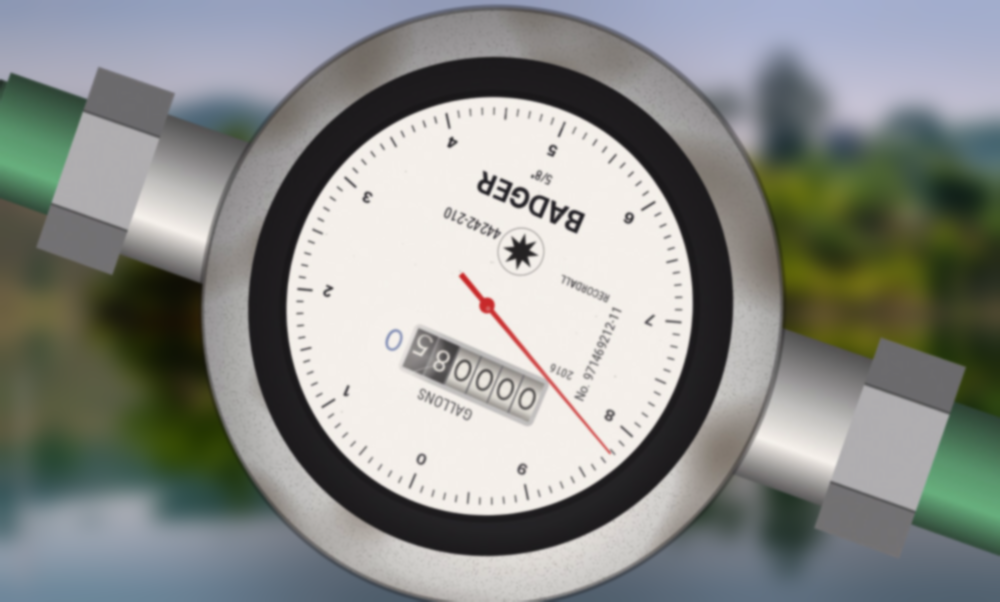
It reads **848.2** gal
